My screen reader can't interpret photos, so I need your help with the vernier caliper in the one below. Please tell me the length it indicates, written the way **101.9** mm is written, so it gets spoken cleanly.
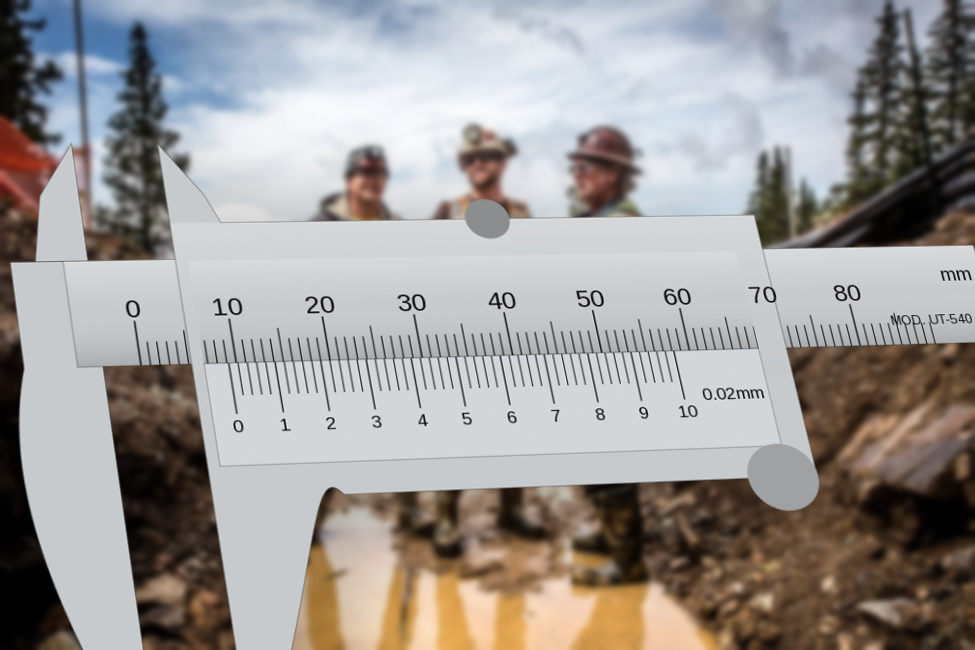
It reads **9.2** mm
